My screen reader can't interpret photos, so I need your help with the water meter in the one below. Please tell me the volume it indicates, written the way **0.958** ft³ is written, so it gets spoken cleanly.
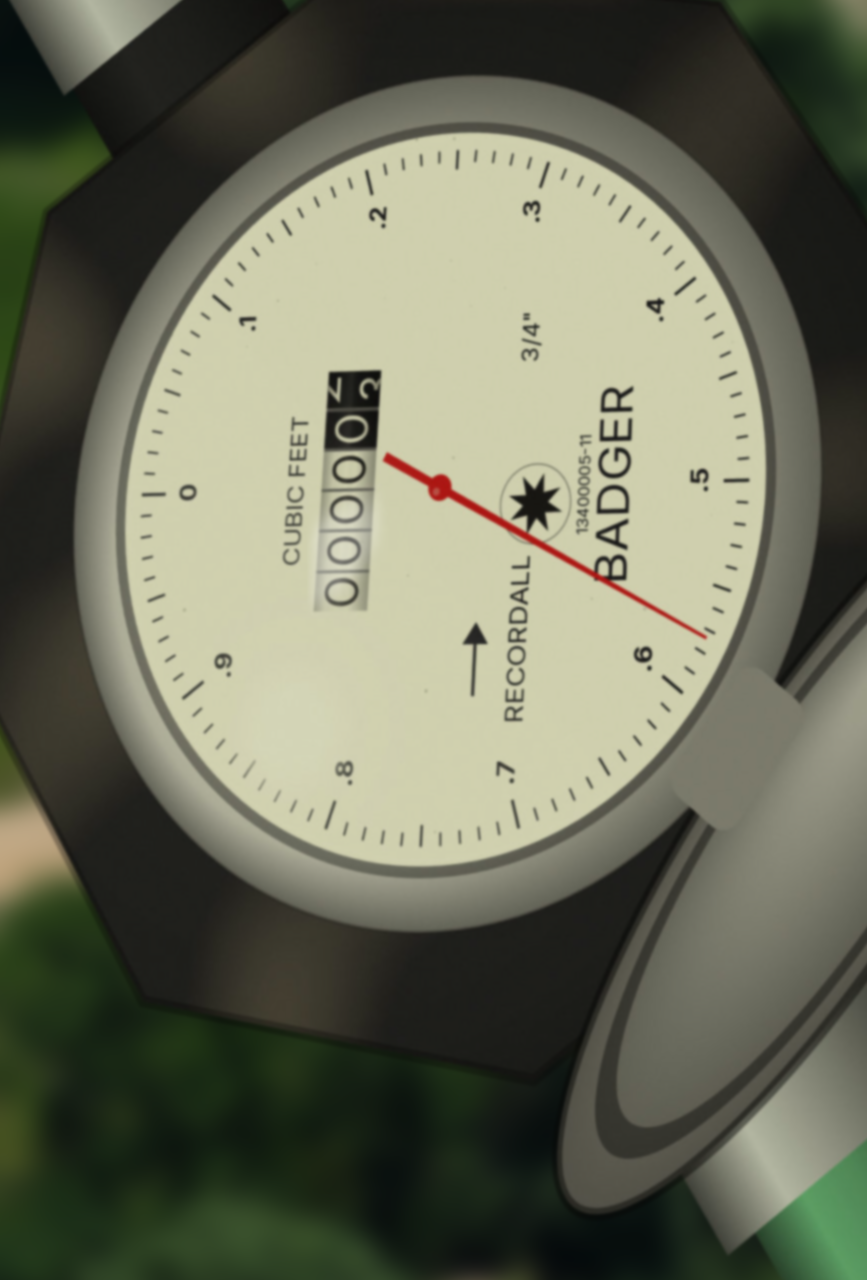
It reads **2.57** ft³
